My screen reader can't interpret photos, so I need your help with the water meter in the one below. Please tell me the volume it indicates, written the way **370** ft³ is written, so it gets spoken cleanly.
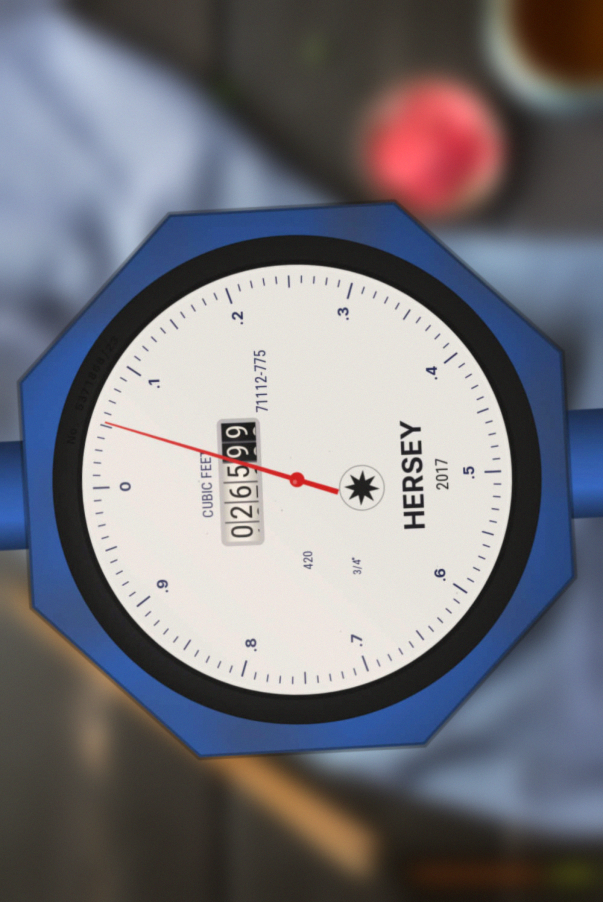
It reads **26599.05** ft³
